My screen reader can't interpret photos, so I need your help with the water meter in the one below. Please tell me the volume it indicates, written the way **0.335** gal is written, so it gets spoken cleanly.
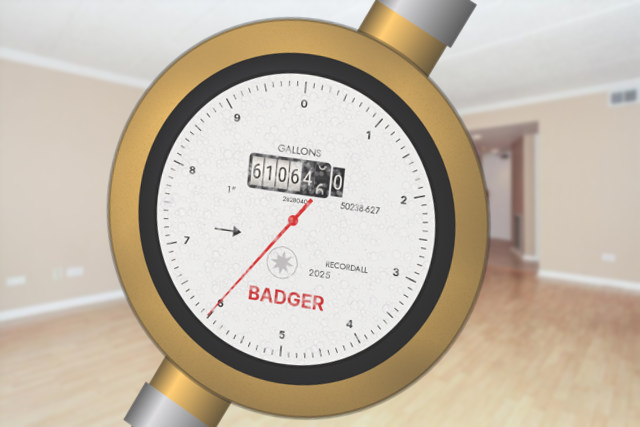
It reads **6106456.0** gal
